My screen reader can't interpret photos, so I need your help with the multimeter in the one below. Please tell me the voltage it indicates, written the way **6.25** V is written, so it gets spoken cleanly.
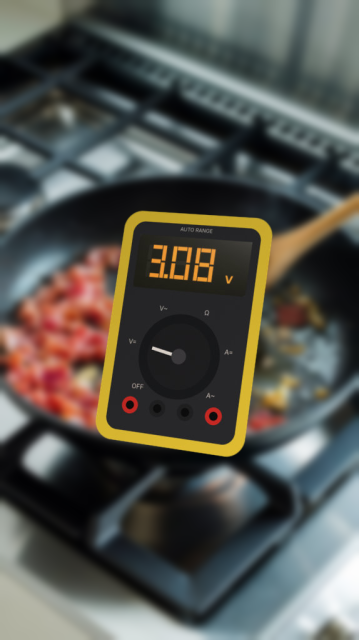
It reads **3.08** V
